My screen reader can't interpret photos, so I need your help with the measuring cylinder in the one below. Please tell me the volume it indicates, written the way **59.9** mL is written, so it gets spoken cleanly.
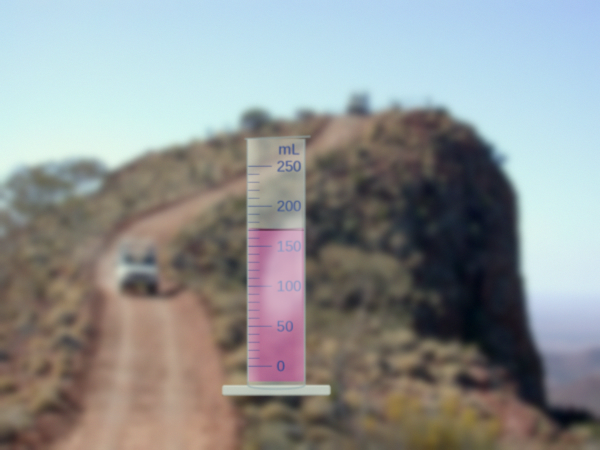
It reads **170** mL
